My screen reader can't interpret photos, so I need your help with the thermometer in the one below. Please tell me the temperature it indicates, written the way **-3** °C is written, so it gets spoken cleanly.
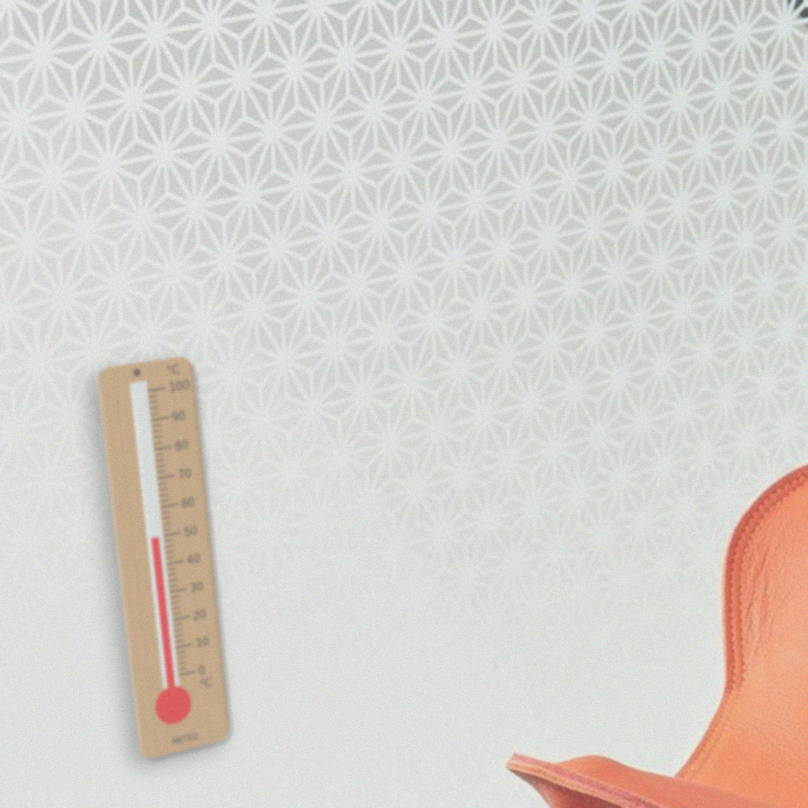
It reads **50** °C
